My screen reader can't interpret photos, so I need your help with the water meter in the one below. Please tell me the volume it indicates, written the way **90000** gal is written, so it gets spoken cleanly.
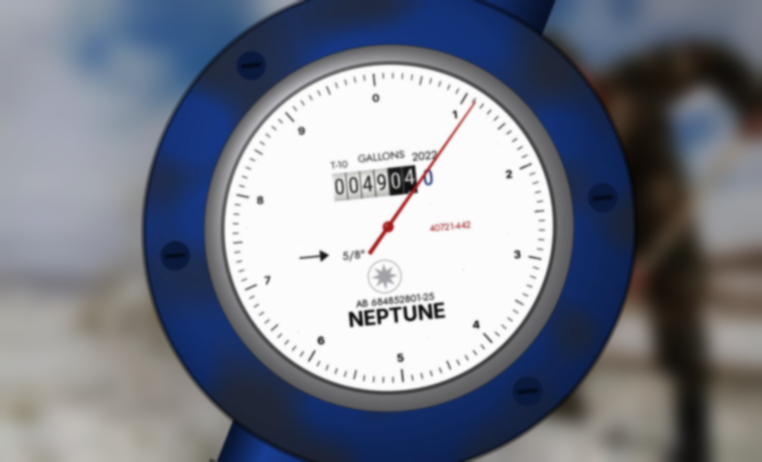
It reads **49041.1** gal
